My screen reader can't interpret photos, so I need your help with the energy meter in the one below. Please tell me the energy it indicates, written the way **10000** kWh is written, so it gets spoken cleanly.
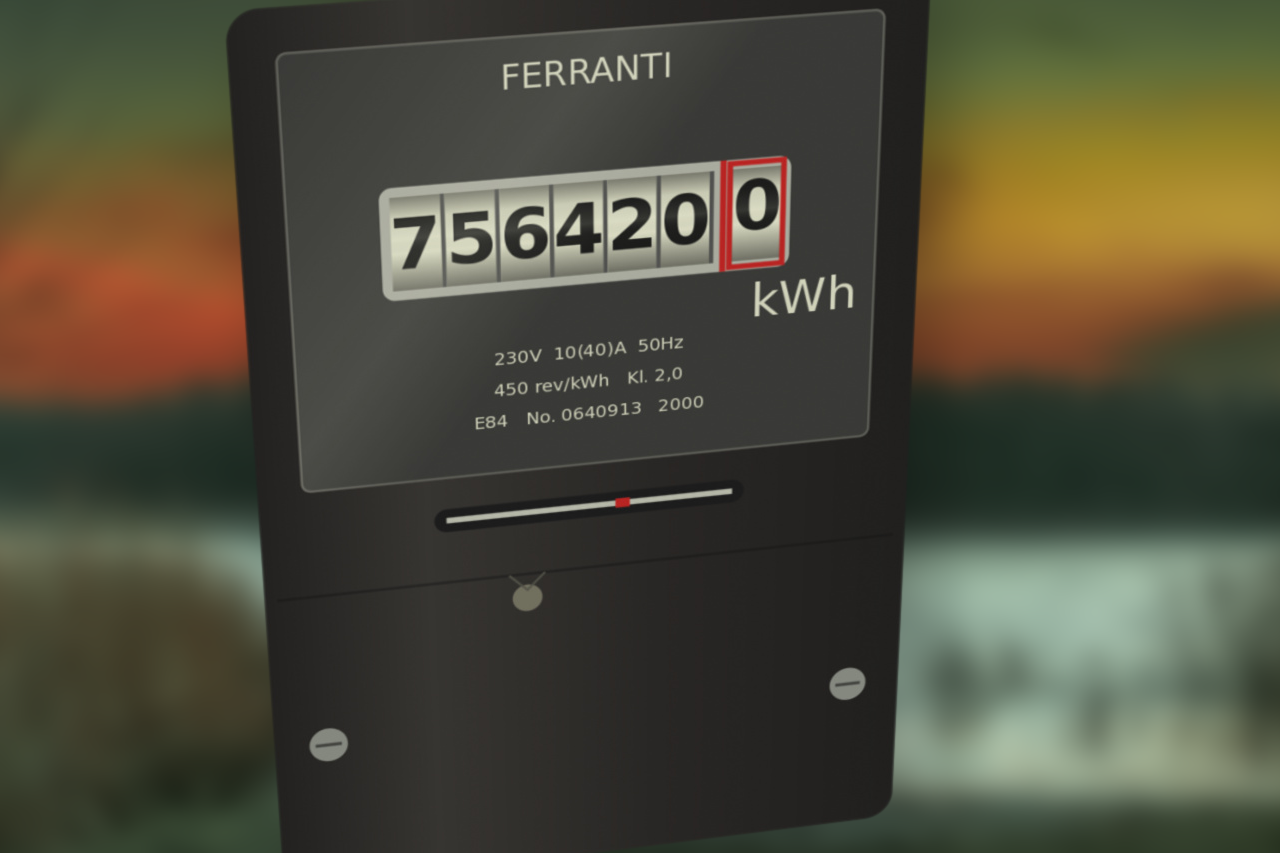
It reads **756420.0** kWh
